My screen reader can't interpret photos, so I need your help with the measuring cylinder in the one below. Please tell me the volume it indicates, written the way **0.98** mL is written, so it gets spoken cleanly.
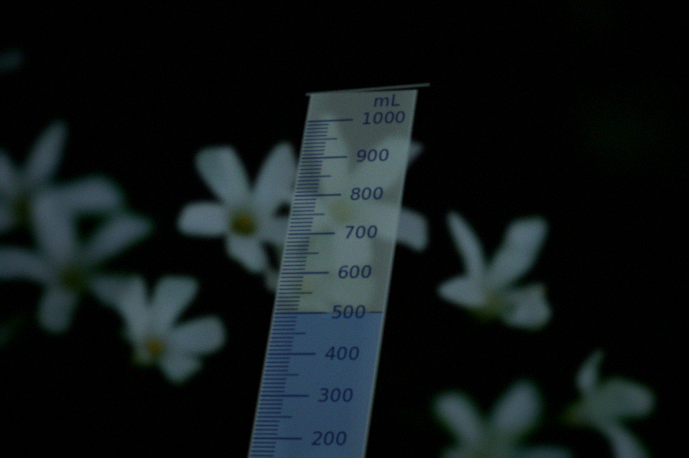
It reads **500** mL
